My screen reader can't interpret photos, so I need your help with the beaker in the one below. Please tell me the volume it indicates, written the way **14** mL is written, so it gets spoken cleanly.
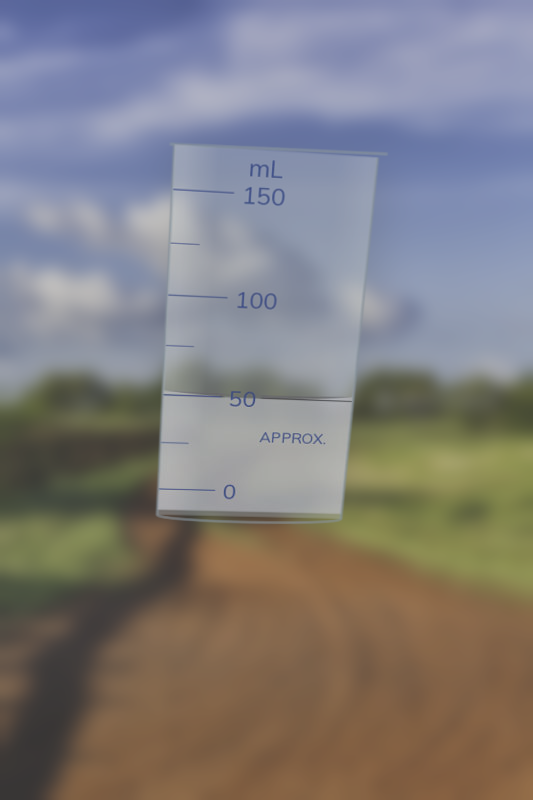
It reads **50** mL
